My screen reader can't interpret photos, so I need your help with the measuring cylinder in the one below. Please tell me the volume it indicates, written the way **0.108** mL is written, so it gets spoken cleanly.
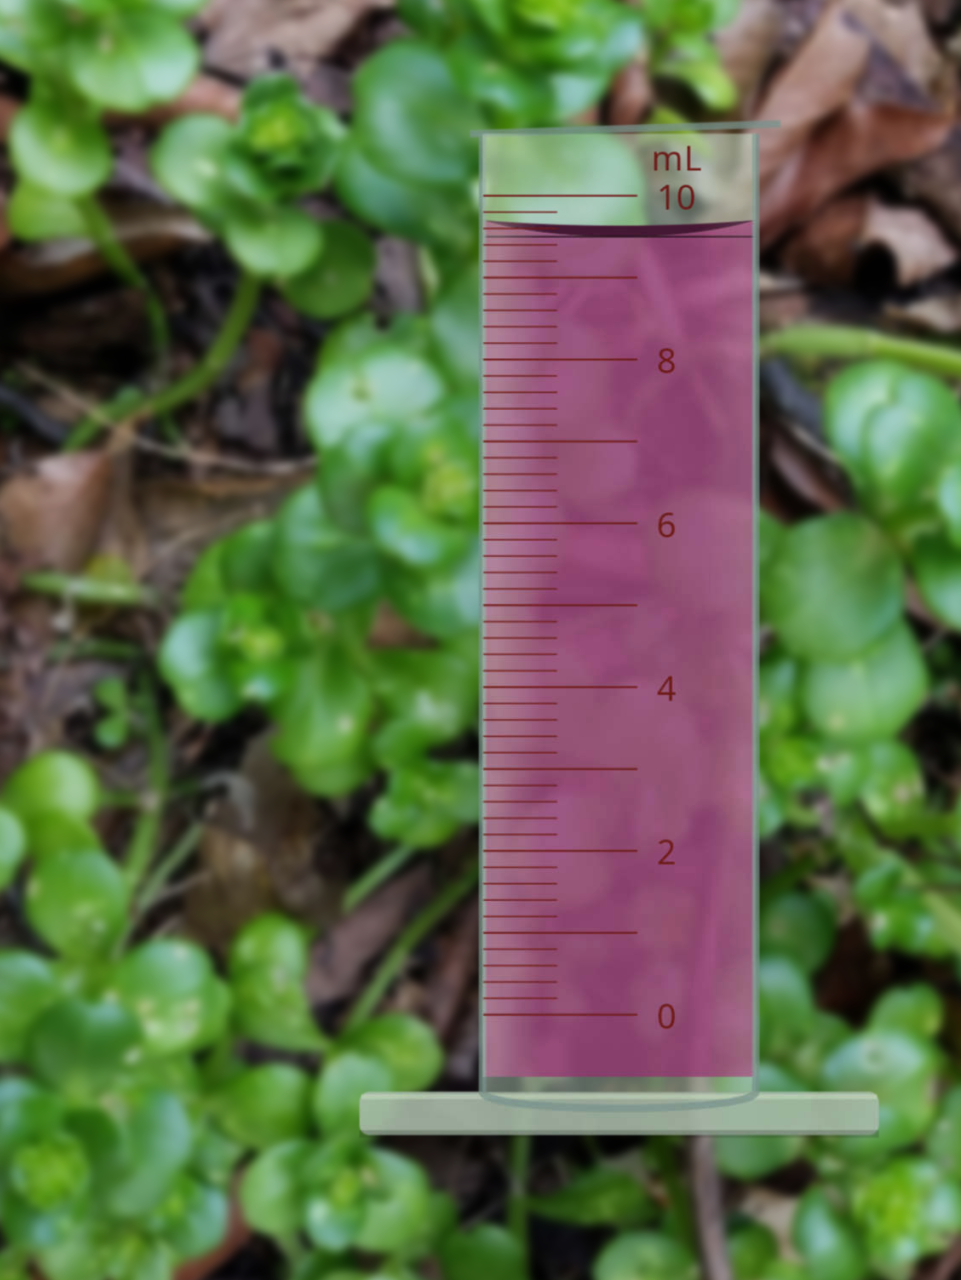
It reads **9.5** mL
